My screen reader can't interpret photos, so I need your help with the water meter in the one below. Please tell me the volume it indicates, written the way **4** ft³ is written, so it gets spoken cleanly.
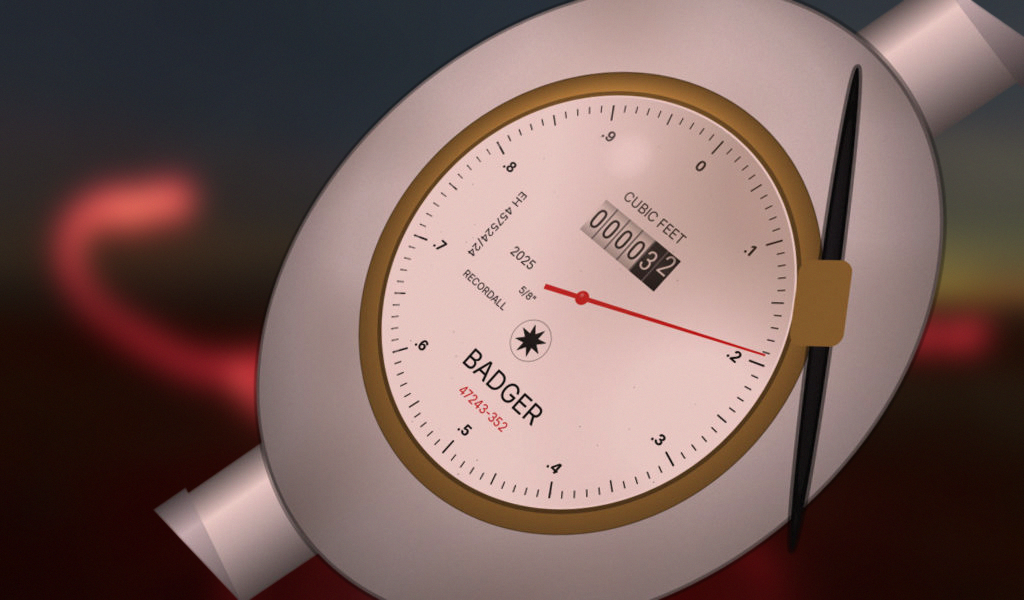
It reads **32.19** ft³
